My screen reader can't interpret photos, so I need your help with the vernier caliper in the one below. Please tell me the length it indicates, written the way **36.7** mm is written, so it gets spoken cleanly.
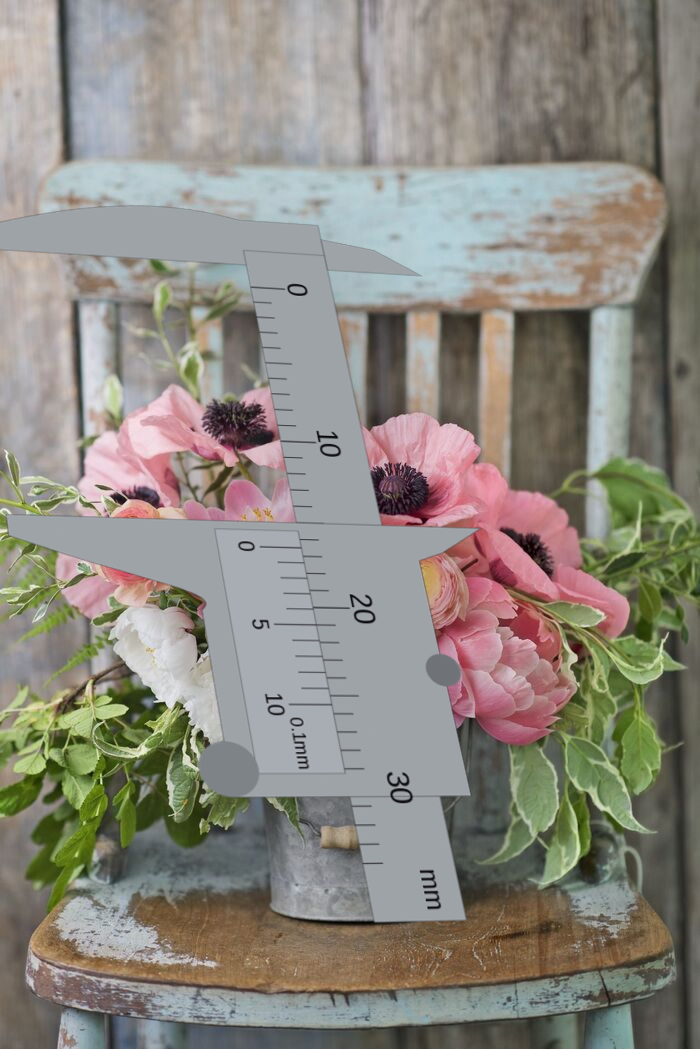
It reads **16.5** mm
